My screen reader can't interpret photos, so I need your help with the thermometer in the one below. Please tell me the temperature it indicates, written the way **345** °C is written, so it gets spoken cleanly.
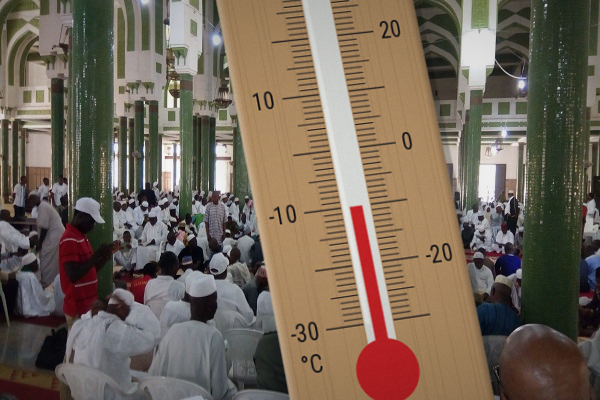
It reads **-10** °C
